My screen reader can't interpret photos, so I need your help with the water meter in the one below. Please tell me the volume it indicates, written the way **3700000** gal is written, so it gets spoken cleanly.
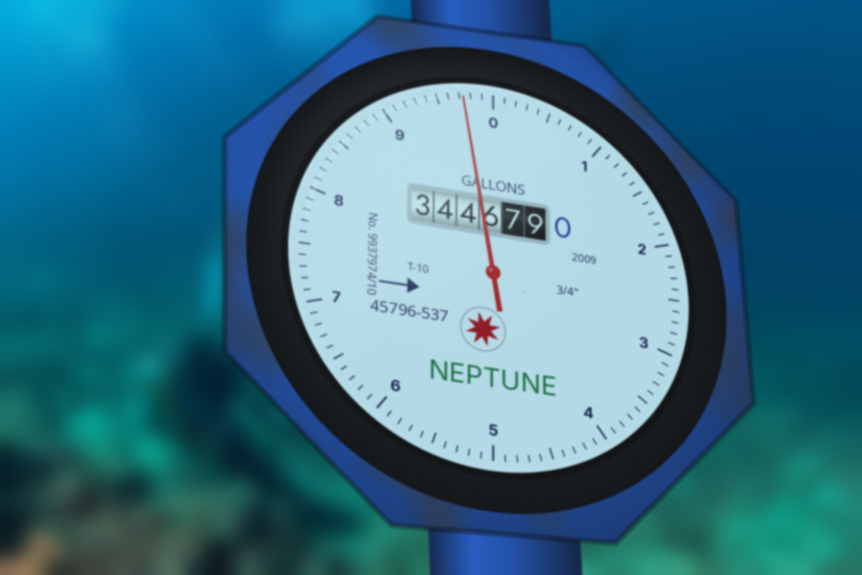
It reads **3446789.7** gal
